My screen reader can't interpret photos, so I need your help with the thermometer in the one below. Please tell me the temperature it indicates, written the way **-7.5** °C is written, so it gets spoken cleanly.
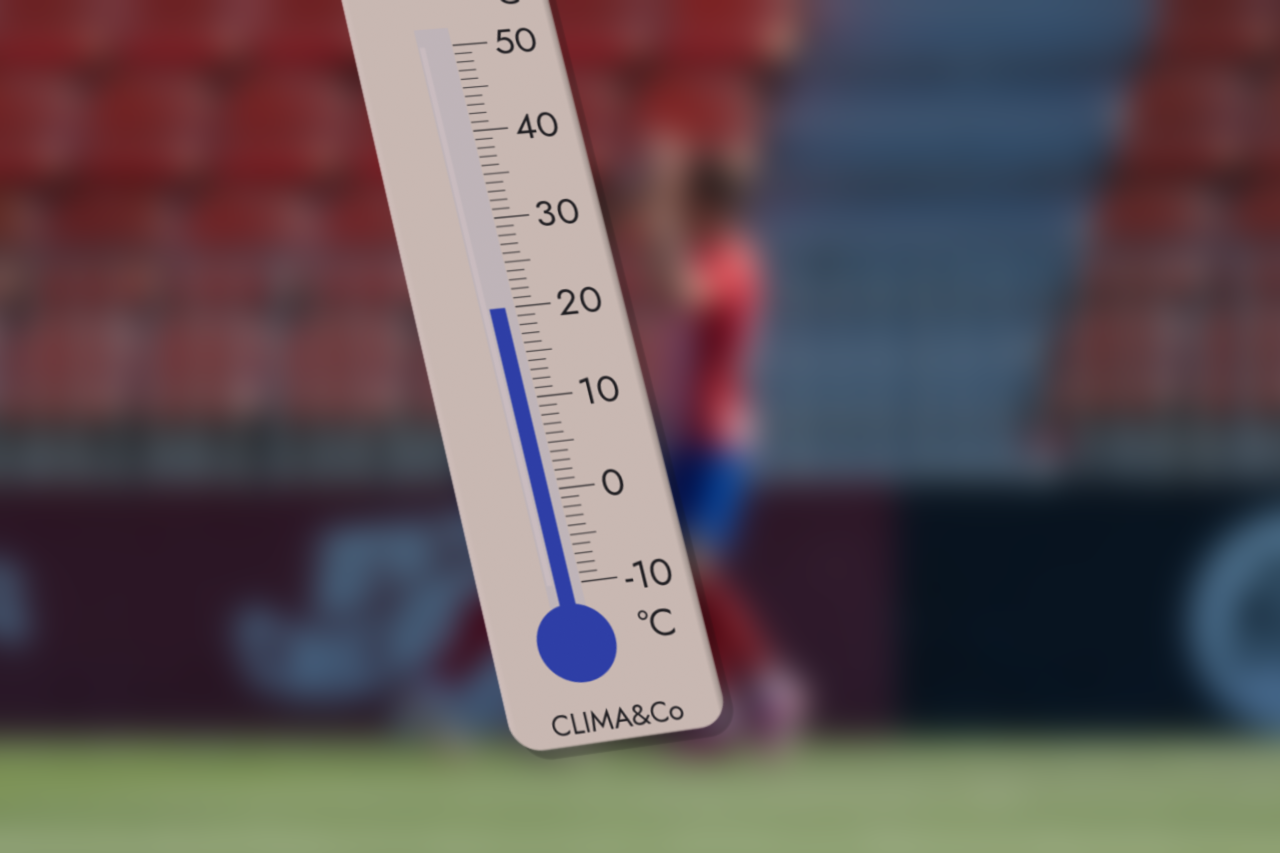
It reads **20** °C
